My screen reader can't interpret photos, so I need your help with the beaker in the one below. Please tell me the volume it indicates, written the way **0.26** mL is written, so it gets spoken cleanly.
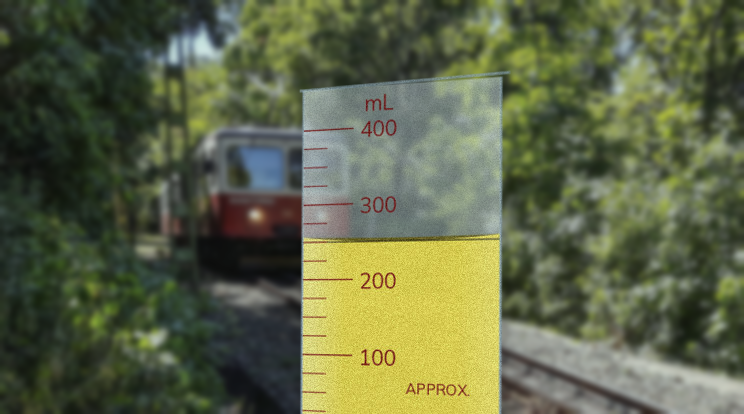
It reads **250** mL
